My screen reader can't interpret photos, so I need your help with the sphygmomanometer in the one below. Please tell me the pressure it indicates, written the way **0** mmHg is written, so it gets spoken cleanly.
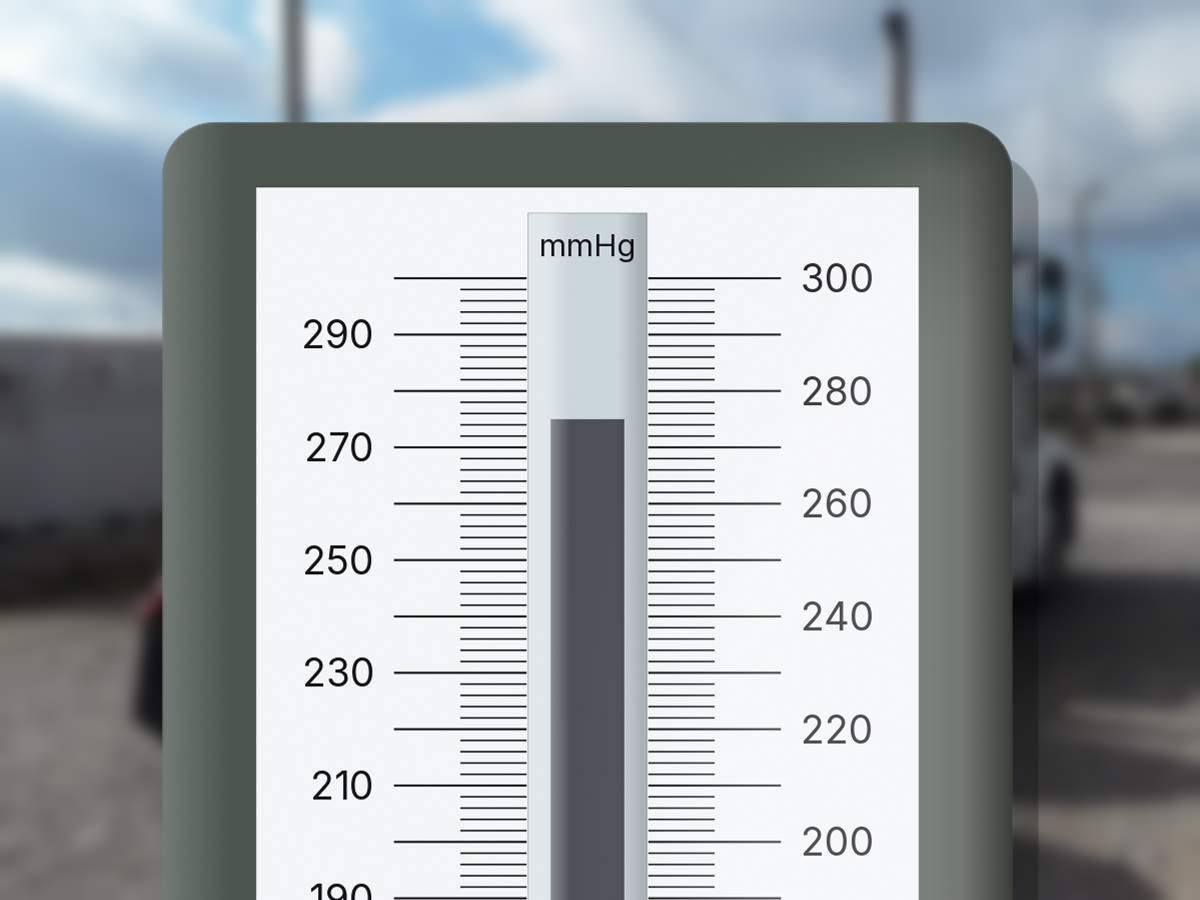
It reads **275** mmHg
